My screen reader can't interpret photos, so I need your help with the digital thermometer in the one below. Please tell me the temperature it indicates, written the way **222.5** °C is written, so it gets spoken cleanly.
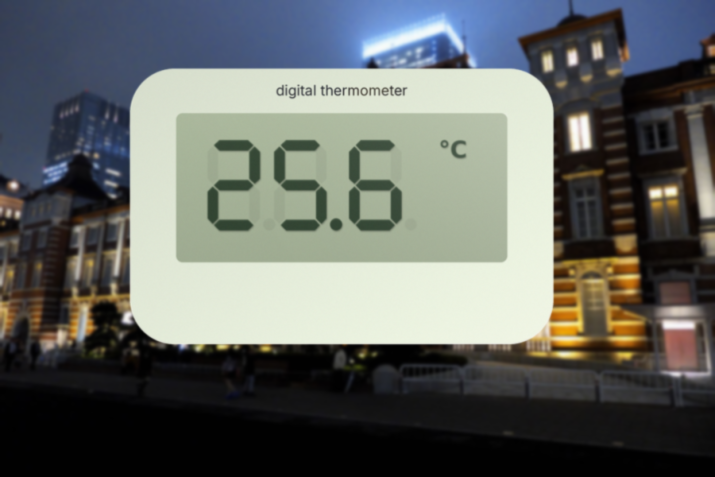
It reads **25.6** °C
